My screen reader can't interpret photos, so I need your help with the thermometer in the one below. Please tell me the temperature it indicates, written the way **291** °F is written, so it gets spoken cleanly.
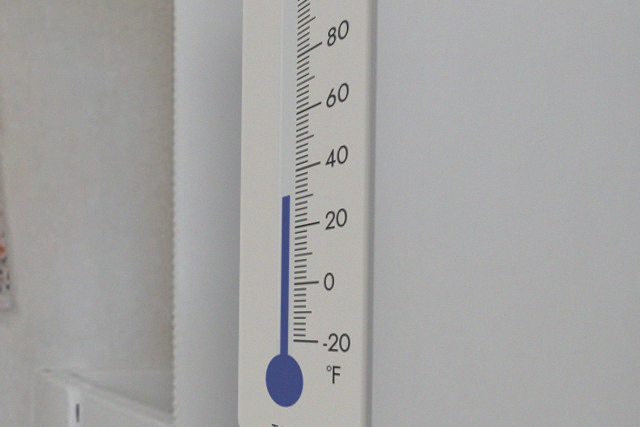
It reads **32** °F
